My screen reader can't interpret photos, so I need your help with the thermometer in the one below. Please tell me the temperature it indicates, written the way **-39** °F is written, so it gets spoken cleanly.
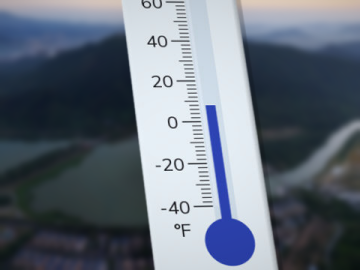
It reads **8** °F
